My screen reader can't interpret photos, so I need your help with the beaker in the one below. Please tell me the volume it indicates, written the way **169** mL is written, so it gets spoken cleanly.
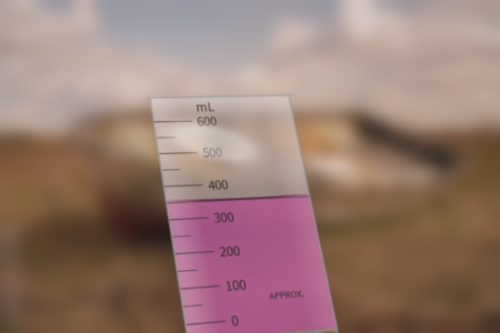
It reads **350** mL
